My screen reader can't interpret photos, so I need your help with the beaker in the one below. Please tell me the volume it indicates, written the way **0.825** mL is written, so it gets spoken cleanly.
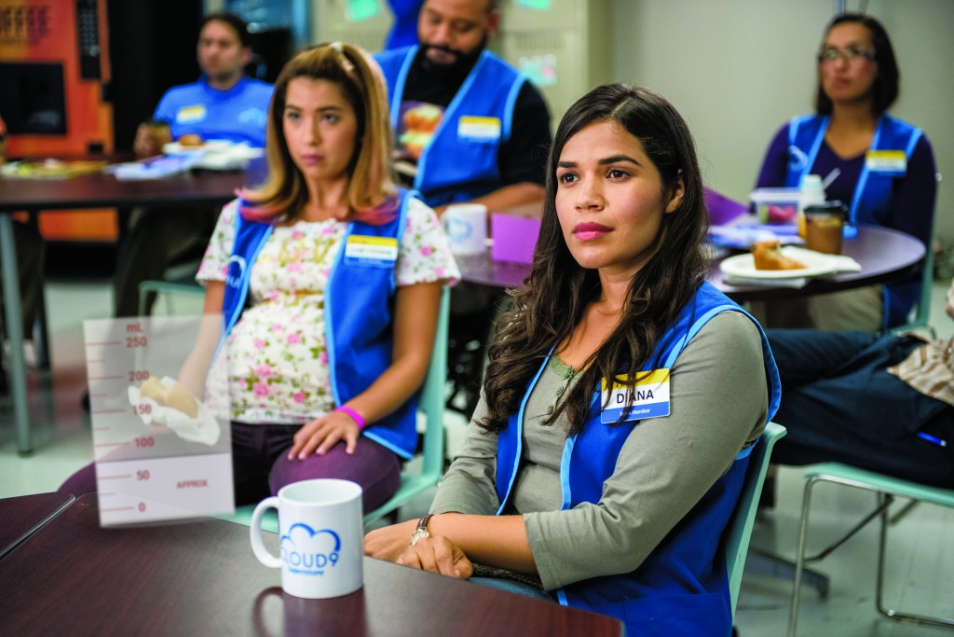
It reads **75** mL
